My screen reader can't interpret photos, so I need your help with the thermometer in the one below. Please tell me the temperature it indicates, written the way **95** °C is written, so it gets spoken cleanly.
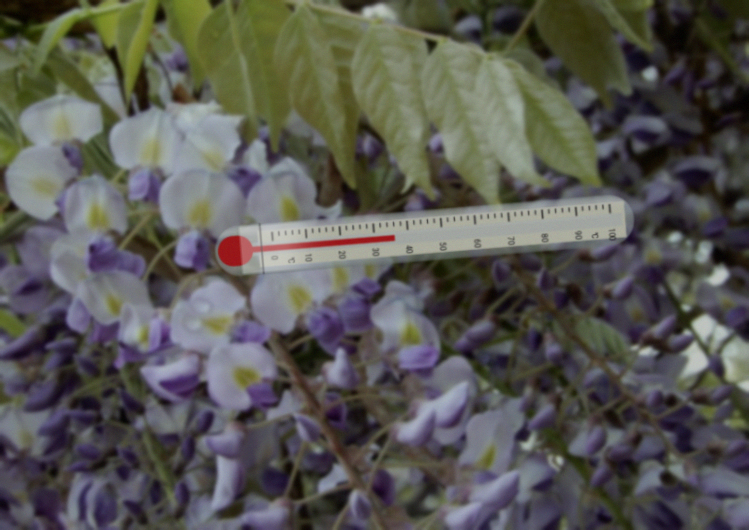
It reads **36** °C
